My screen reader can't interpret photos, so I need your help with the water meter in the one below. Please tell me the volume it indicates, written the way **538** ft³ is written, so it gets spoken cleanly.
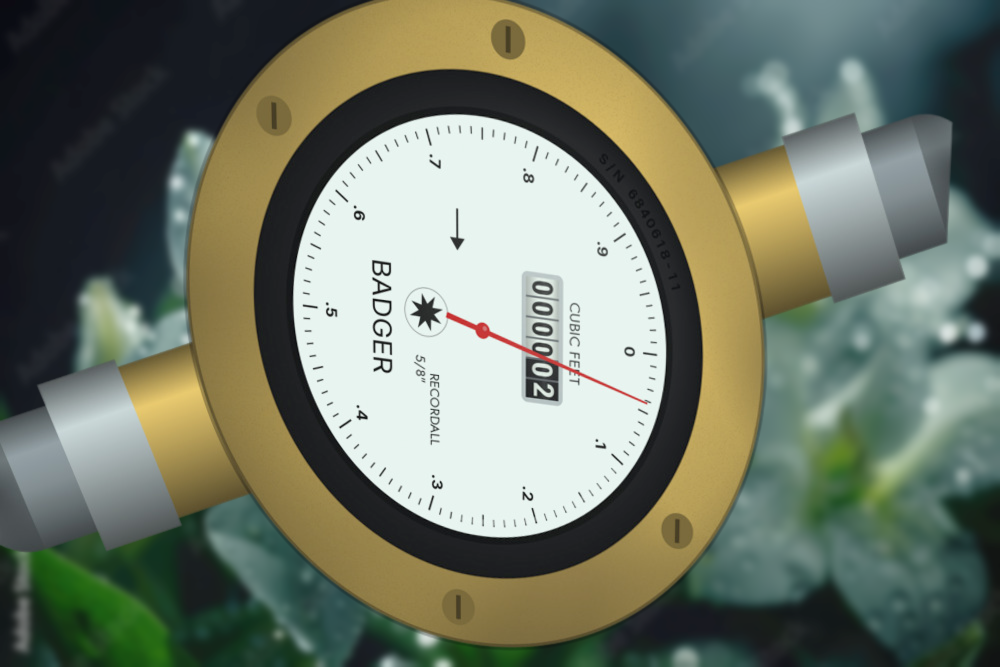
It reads **2.04** ft³
